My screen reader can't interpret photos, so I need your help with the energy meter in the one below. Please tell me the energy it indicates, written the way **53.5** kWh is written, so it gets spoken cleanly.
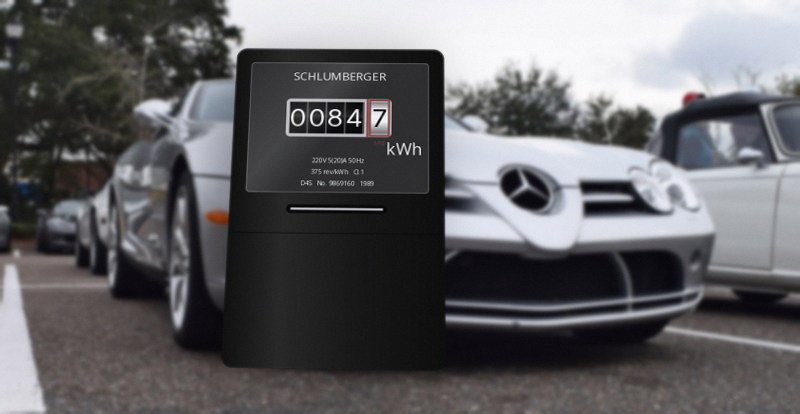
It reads **84.7** kWh
